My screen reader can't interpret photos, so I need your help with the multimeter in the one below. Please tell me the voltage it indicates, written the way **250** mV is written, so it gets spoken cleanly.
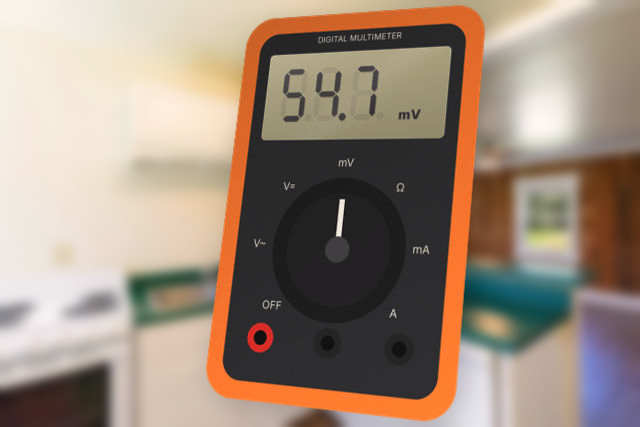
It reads **54.7** mV
